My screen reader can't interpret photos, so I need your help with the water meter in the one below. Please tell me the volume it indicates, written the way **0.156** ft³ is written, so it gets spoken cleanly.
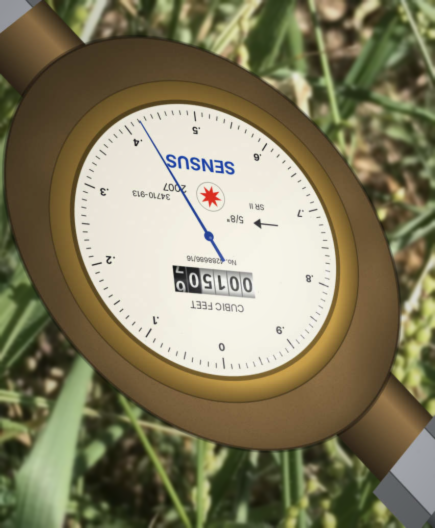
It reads **1506.42** ft³
